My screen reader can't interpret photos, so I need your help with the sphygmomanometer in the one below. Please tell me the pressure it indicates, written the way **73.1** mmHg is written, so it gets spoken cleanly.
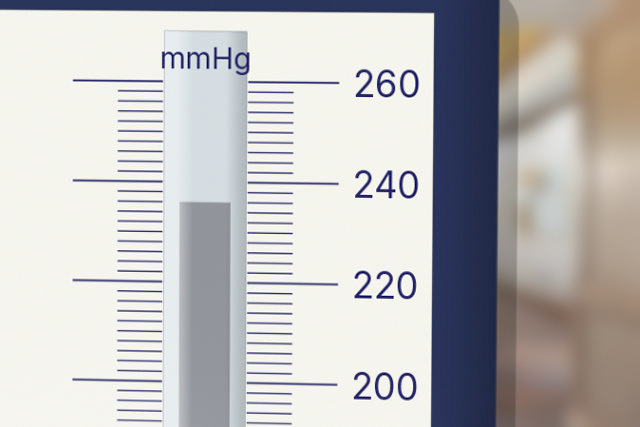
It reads **236** mmHg
